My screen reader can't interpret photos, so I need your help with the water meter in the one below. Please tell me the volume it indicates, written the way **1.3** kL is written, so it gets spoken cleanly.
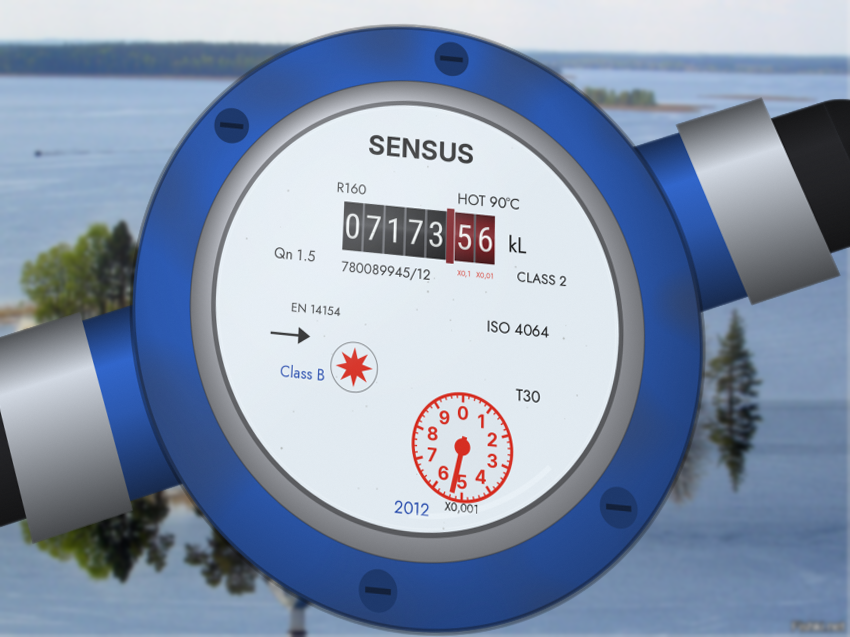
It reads **7173.565** kL
